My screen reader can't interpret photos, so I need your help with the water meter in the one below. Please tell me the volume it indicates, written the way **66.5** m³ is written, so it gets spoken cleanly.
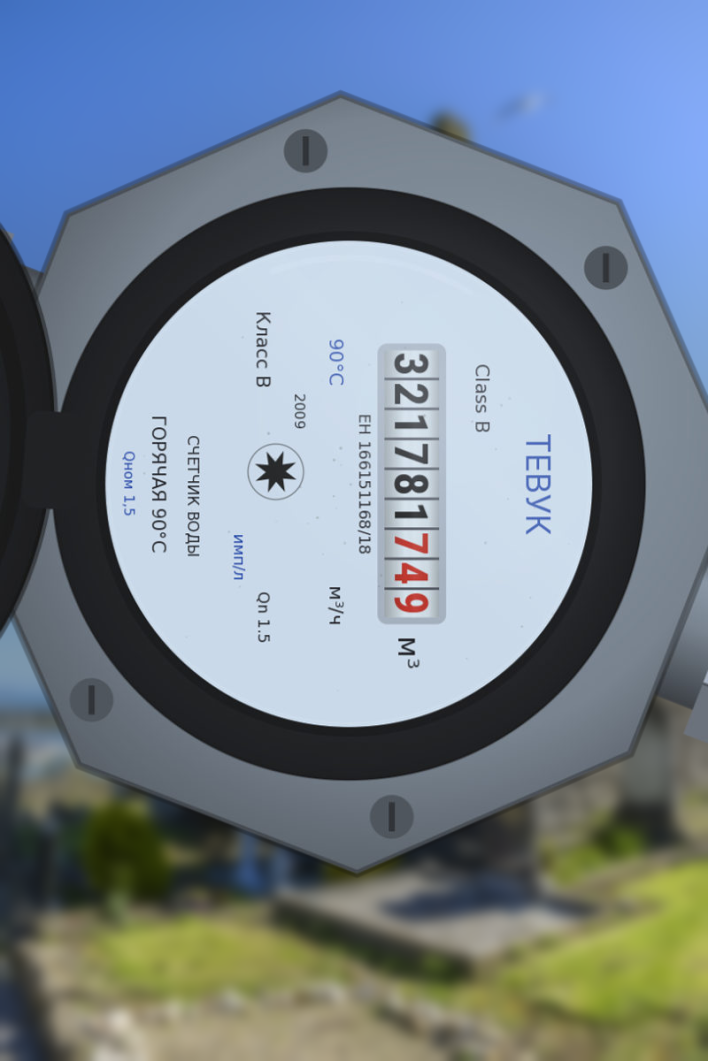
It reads **321781.749** m³
